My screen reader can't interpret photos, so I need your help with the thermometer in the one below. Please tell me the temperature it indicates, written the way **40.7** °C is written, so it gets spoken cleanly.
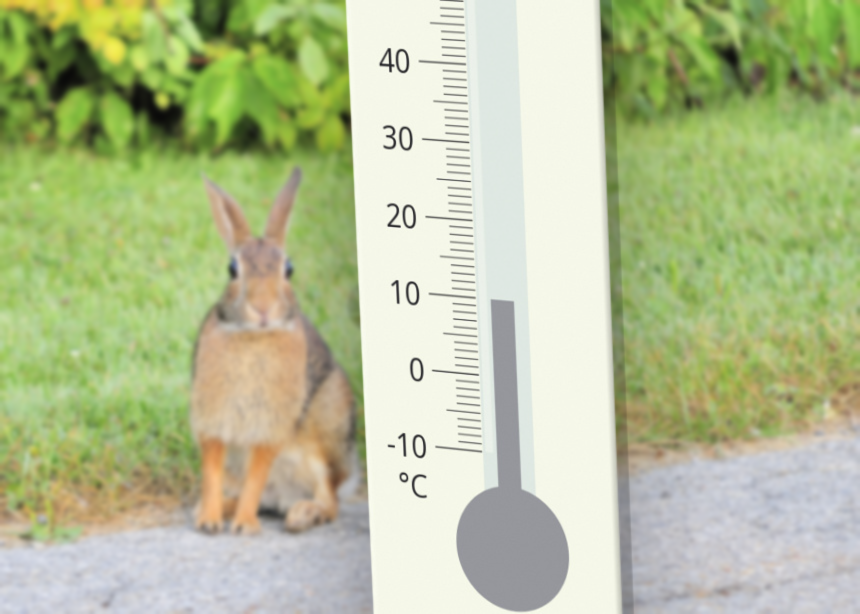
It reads **10** °C
